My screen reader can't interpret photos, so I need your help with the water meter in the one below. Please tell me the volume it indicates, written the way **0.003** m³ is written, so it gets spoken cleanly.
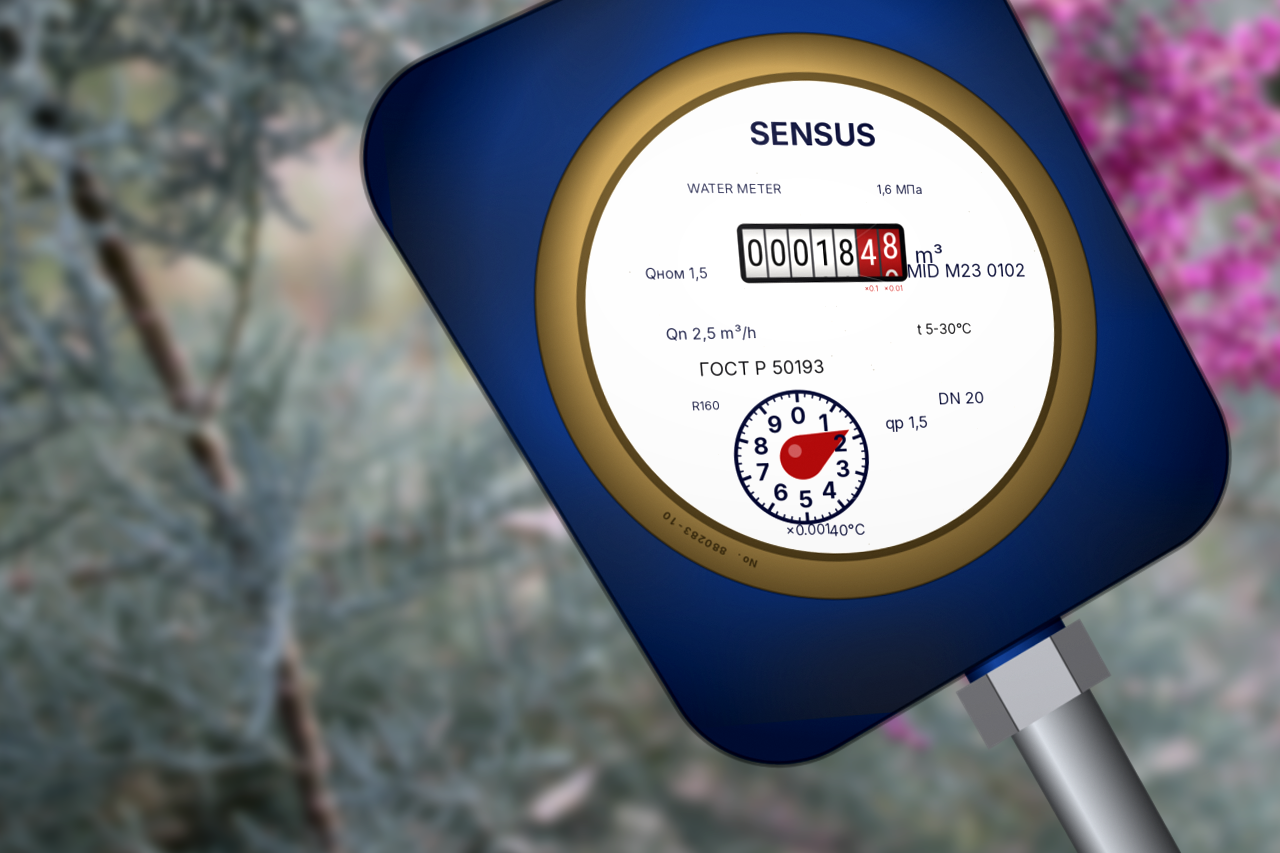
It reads **18.481** m³
